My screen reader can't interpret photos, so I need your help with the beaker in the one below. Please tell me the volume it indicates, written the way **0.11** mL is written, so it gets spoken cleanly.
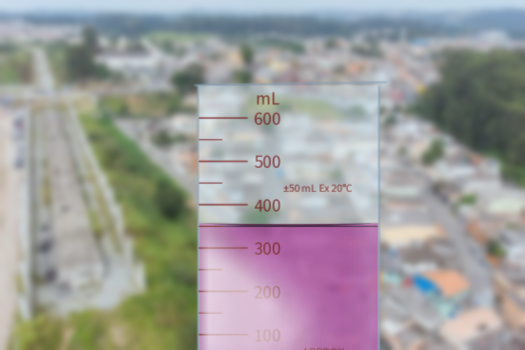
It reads **350** mL
